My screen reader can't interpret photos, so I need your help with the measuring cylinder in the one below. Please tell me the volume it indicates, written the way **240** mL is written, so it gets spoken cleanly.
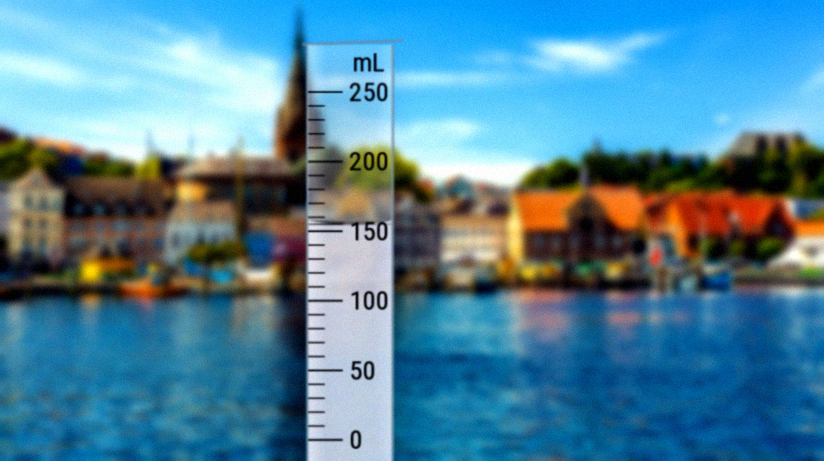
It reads **155** mL
